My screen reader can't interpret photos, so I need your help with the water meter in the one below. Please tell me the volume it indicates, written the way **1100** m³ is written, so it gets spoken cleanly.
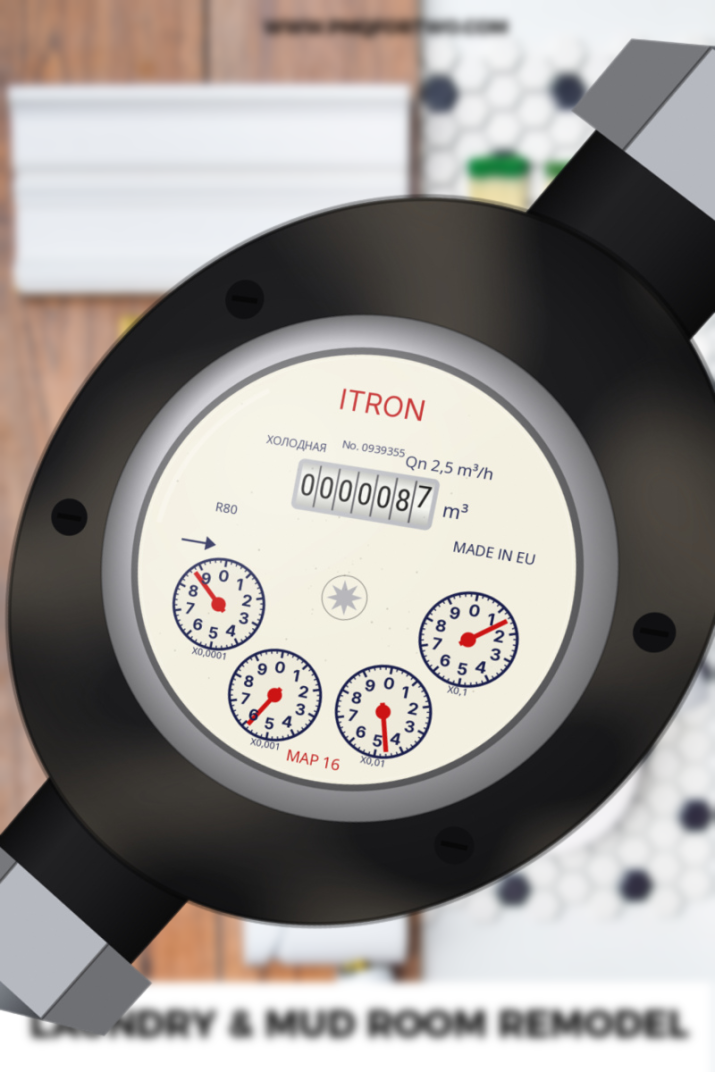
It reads **87.1458** m³
